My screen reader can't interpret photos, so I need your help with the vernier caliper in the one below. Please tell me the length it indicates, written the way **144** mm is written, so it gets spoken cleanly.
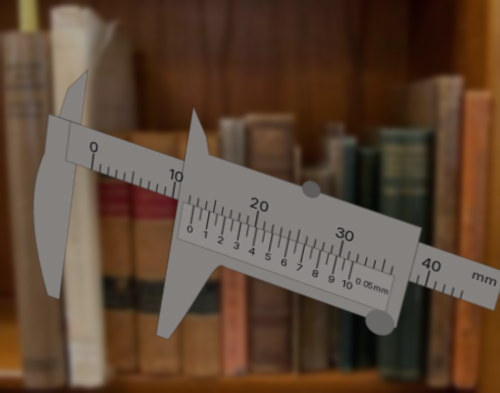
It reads **12.6** mm
